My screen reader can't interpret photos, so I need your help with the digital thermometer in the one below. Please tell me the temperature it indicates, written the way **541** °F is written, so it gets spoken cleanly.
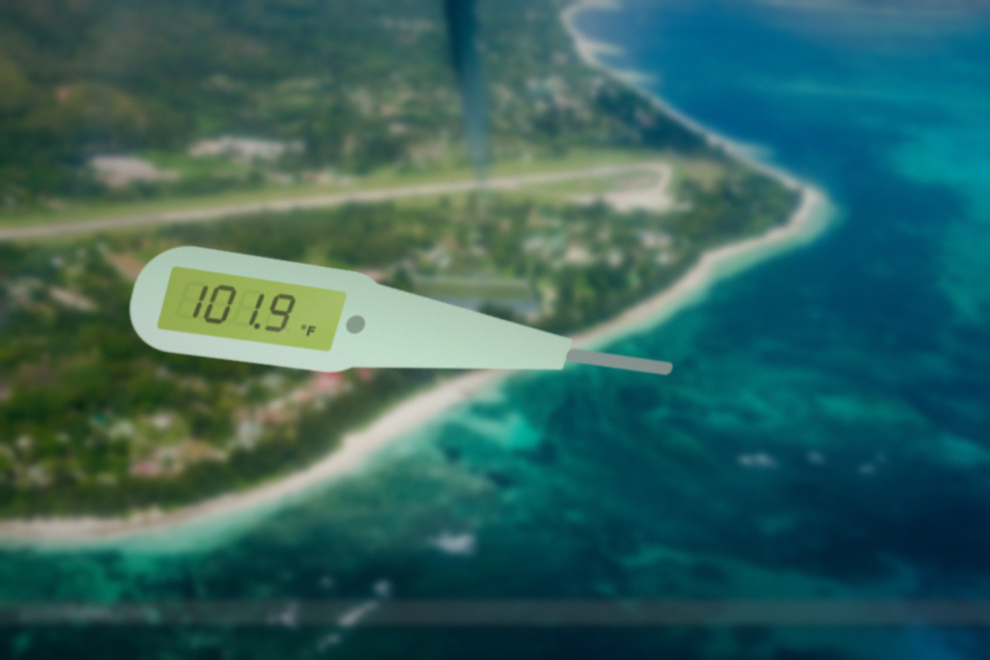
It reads **101.9** °F
